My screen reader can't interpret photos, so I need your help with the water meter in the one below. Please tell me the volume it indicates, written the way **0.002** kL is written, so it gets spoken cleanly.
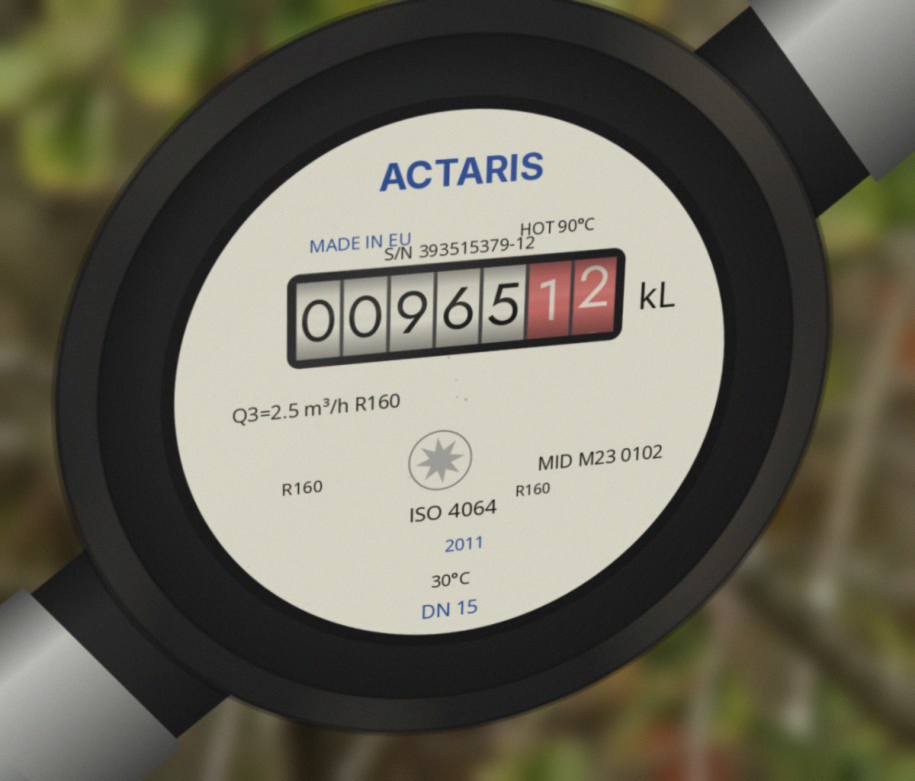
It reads **965.12** kL
